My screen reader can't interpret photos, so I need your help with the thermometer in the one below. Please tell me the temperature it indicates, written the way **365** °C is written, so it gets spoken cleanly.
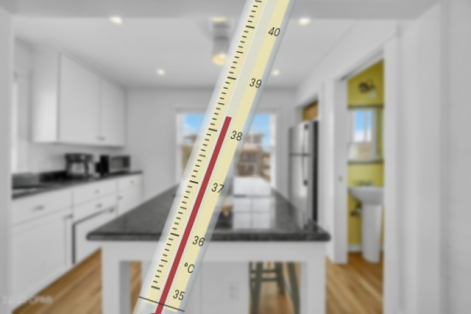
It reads **38.3** °C
